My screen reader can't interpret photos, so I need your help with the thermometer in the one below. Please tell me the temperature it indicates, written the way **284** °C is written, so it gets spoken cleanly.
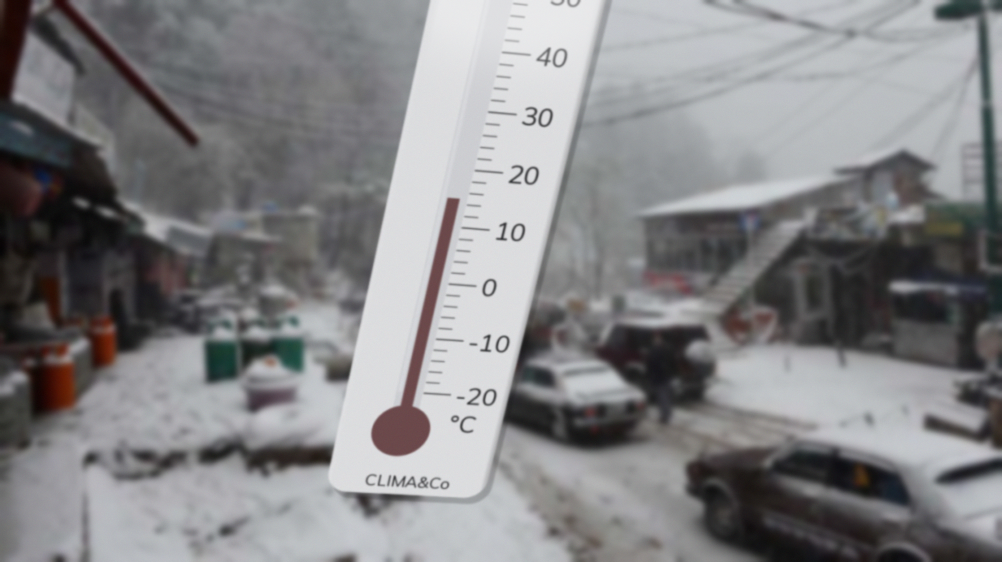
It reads **15** °C
